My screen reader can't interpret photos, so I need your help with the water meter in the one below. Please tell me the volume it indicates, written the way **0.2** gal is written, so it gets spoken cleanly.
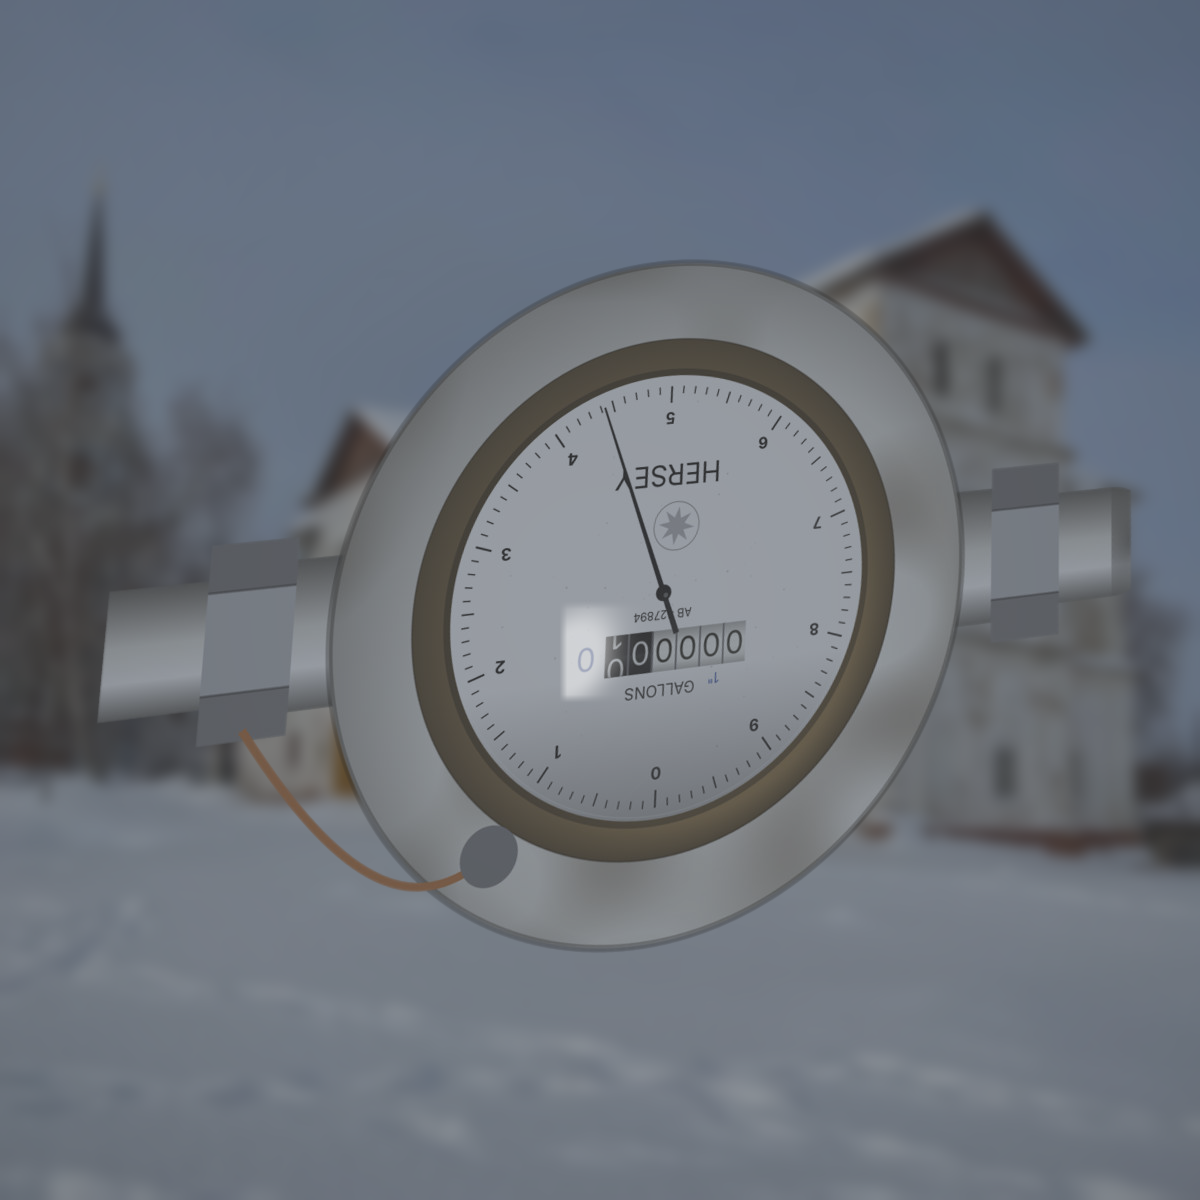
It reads **4.4** gal
